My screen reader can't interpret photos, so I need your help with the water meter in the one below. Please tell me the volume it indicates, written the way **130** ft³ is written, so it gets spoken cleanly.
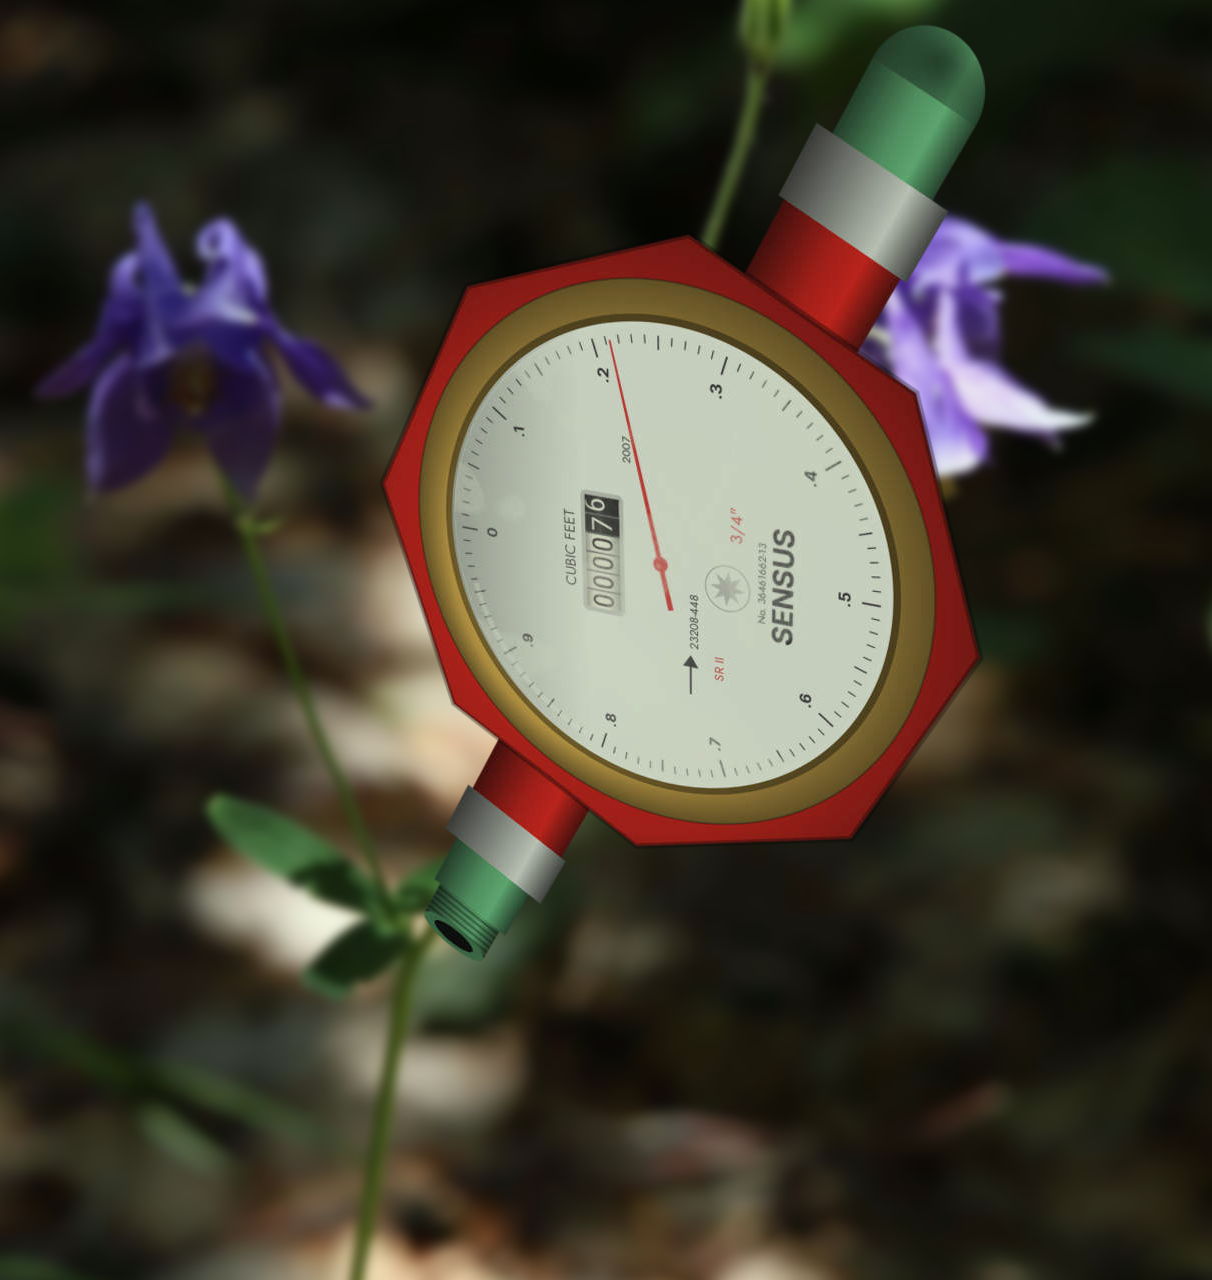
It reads **76.21** ft³
